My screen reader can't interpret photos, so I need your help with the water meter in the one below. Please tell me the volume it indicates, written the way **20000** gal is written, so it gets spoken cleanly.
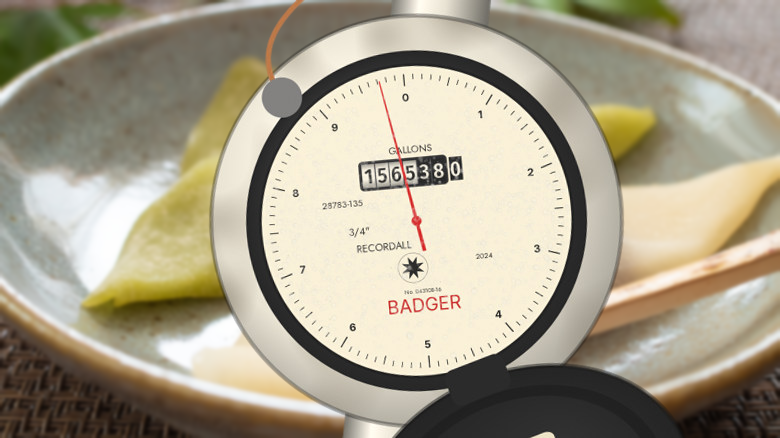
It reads **1565379.7** gal
